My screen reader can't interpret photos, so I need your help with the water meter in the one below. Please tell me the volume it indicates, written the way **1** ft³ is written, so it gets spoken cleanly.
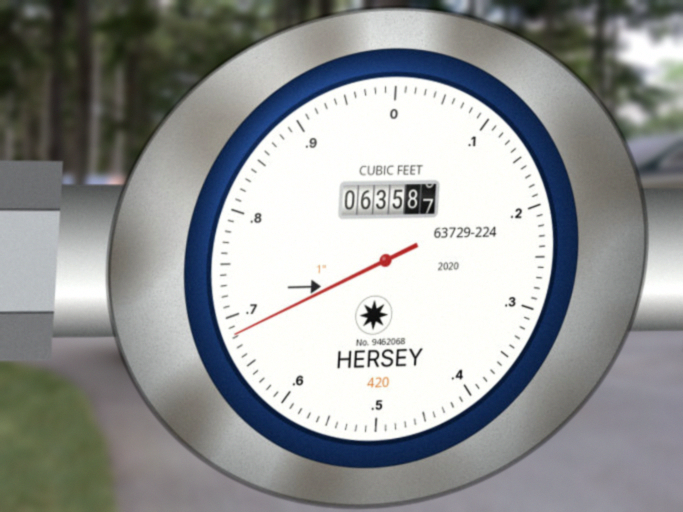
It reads **63586.68** ft³
